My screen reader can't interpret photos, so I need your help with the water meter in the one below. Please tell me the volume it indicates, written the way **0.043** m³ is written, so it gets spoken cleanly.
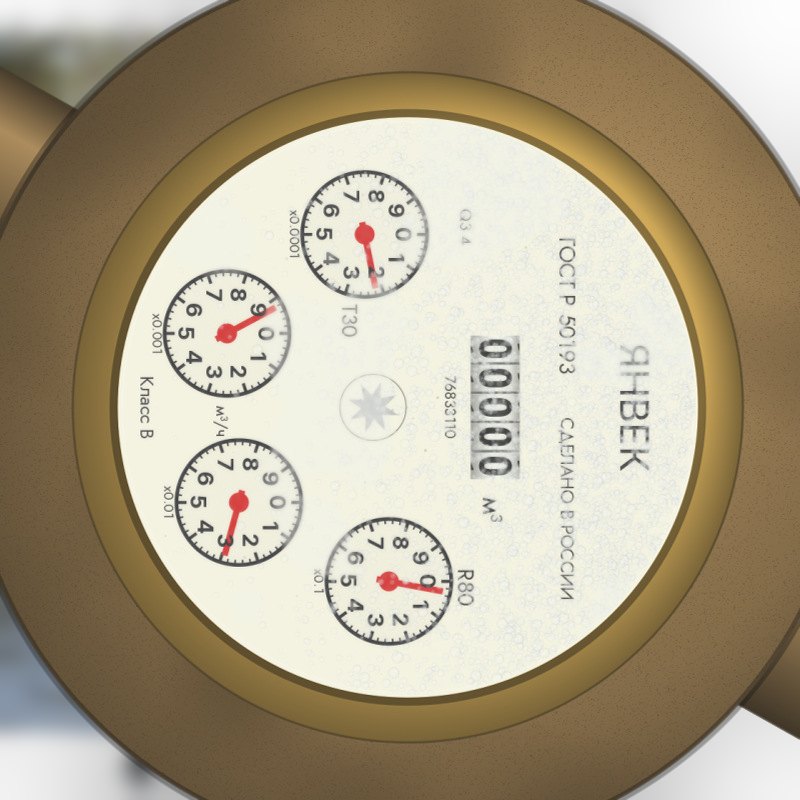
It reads **0.0292** m³
